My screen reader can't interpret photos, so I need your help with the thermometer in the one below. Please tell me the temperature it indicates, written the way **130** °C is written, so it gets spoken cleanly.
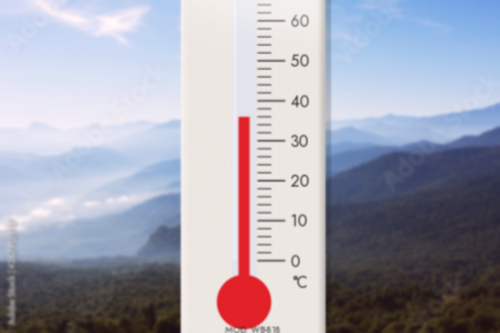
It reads **36** °C
